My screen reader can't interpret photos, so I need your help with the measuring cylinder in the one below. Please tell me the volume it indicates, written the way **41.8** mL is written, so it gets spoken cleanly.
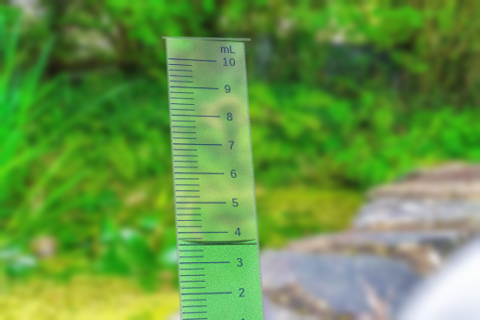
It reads **3.6** mL
